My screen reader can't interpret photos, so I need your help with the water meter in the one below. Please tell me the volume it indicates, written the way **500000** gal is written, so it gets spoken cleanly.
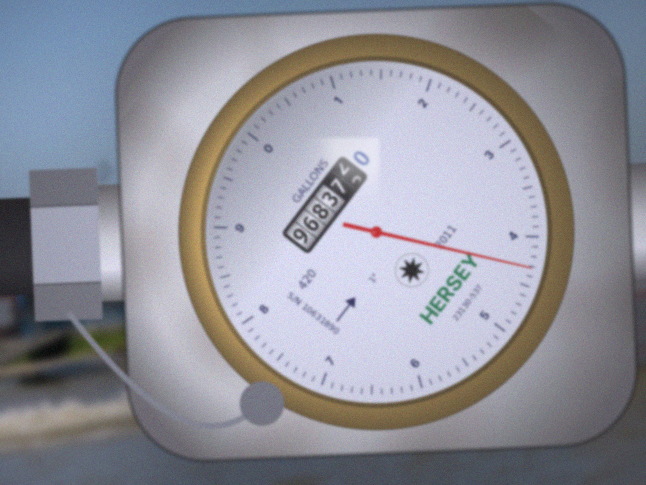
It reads **9683724.3** gal
